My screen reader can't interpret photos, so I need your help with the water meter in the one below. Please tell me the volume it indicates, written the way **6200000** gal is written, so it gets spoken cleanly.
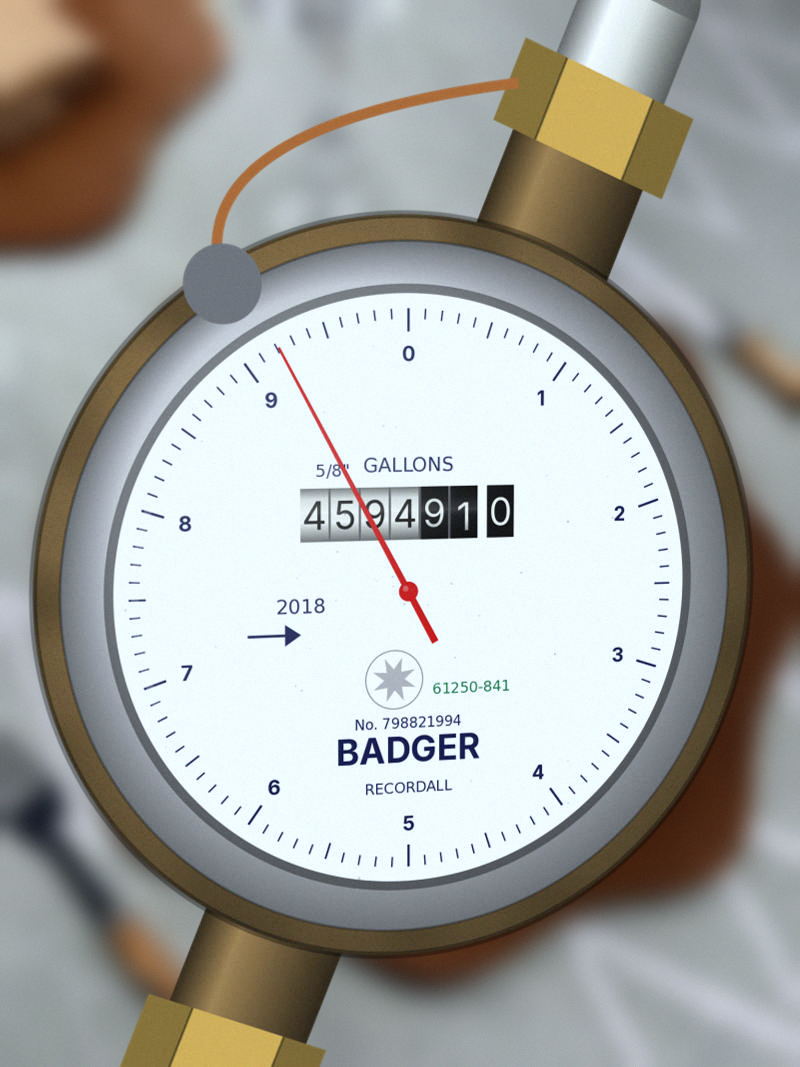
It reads **4594909.2** gal
